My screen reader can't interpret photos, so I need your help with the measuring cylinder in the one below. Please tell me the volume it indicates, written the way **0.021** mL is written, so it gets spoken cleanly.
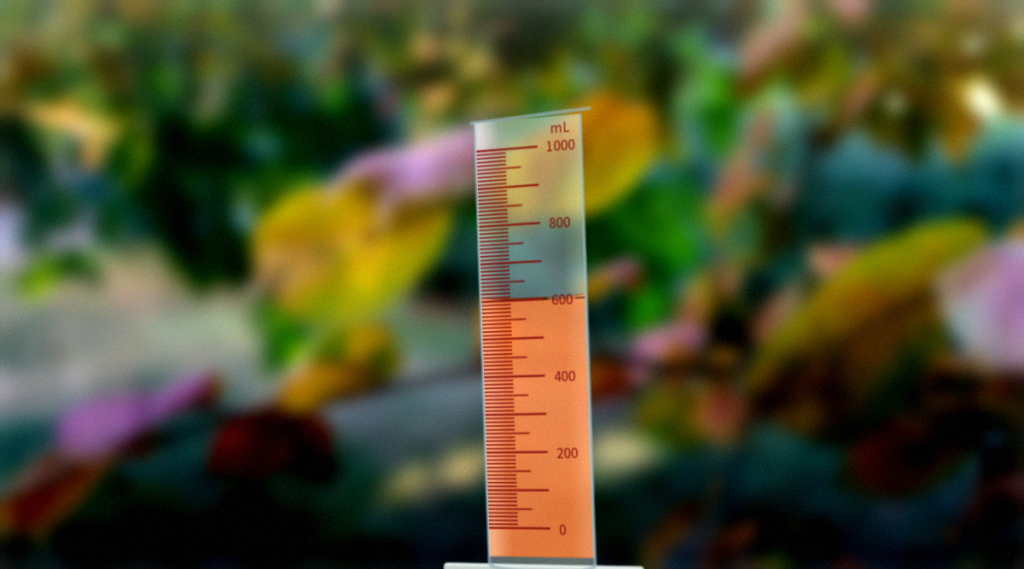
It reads **600** mL
